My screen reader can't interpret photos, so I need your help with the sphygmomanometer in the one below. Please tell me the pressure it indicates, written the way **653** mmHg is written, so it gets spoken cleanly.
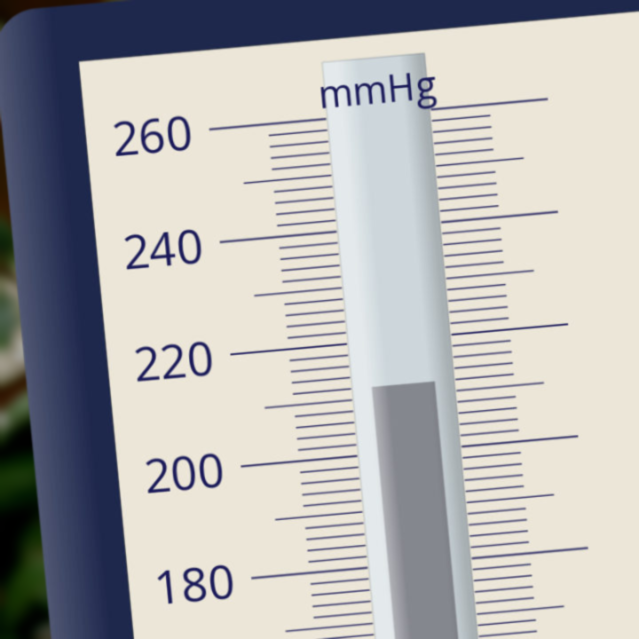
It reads **212** mmHg
